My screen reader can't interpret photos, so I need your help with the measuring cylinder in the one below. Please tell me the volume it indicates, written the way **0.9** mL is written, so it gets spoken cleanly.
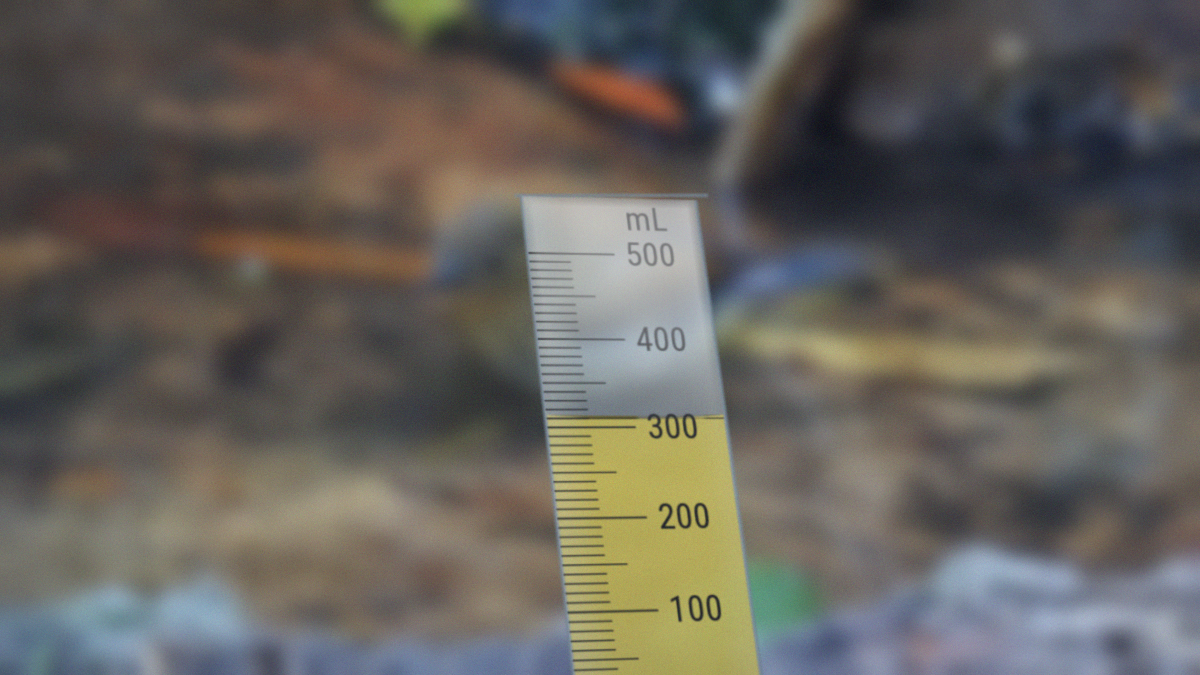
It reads **310** mL
